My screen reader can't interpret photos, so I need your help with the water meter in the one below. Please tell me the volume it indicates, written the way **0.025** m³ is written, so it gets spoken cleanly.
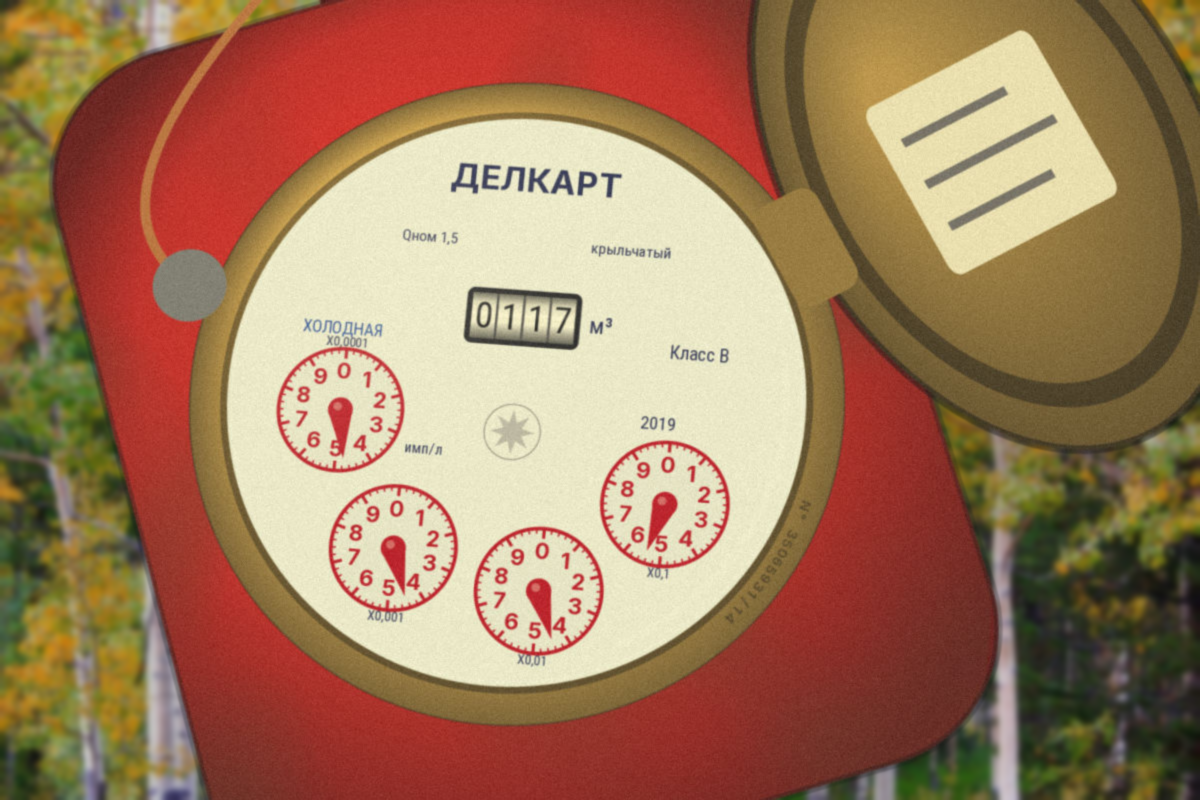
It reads **117.5444** m³
